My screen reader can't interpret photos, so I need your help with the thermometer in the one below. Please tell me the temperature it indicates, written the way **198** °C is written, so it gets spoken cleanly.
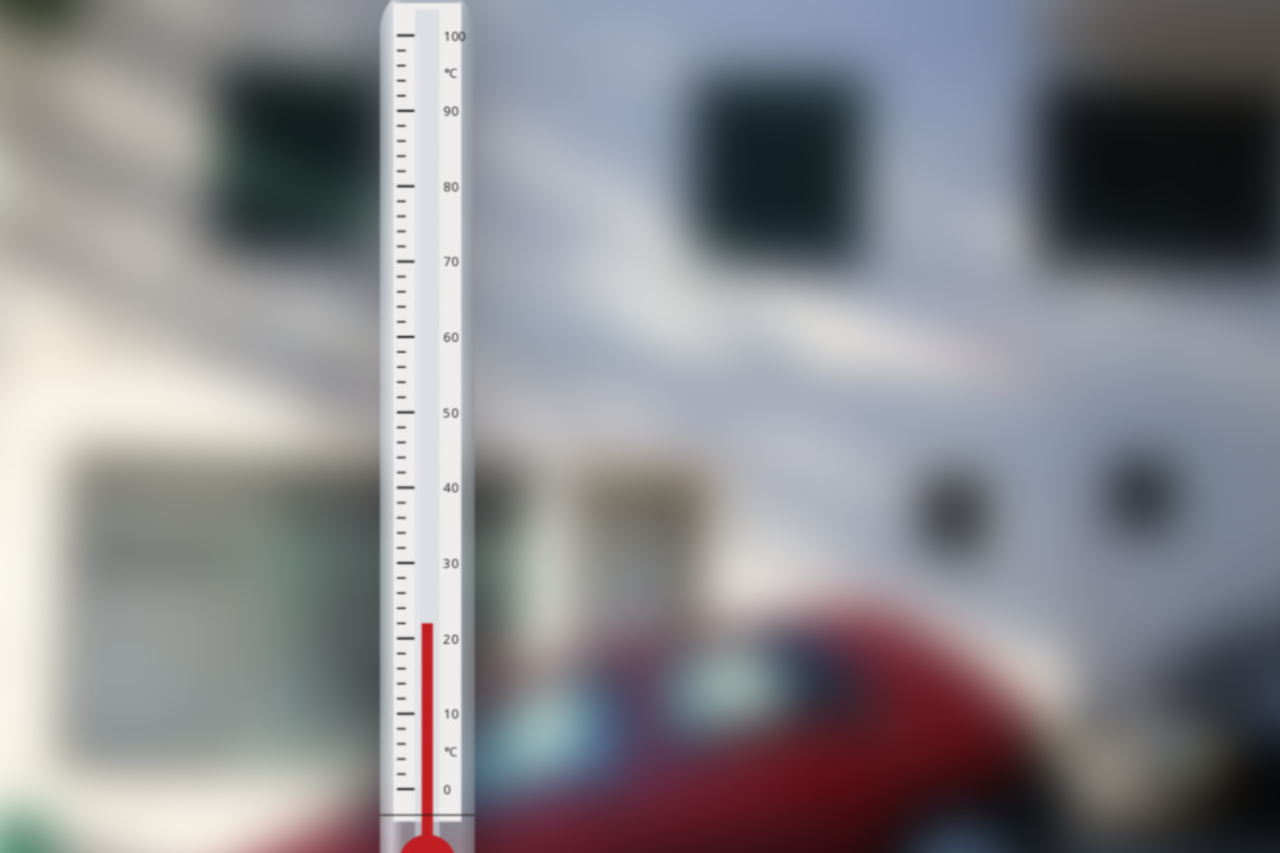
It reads **22** °C
